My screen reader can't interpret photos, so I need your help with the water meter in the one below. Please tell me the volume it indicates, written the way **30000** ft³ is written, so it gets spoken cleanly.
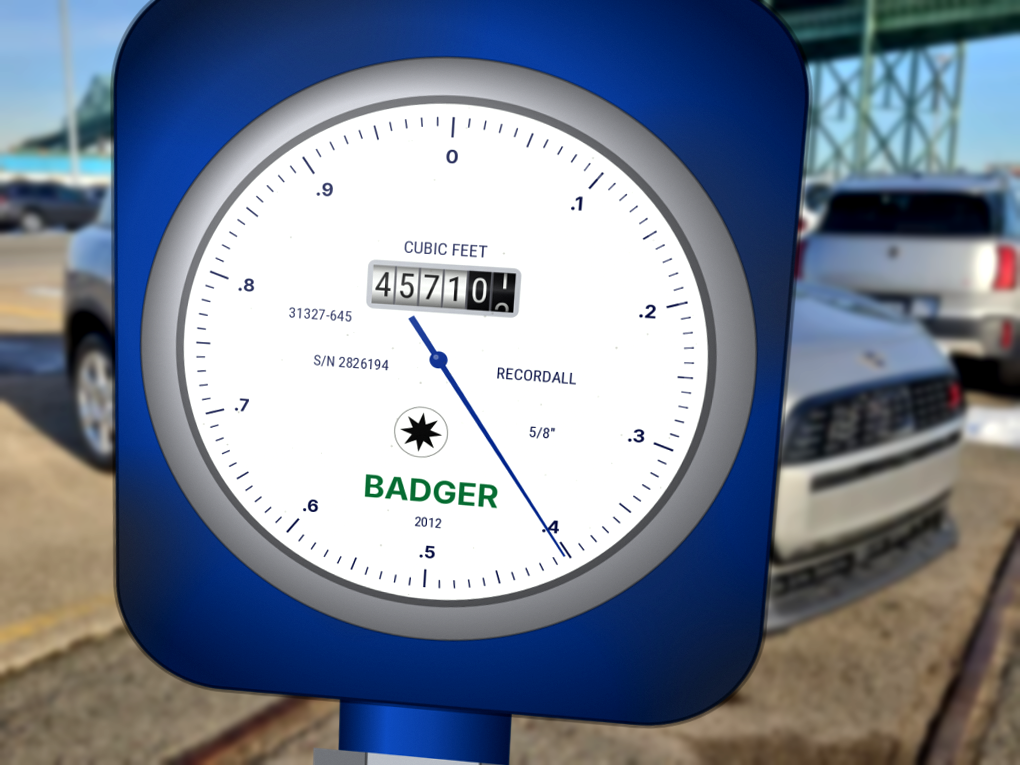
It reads **457101.40** ft³
